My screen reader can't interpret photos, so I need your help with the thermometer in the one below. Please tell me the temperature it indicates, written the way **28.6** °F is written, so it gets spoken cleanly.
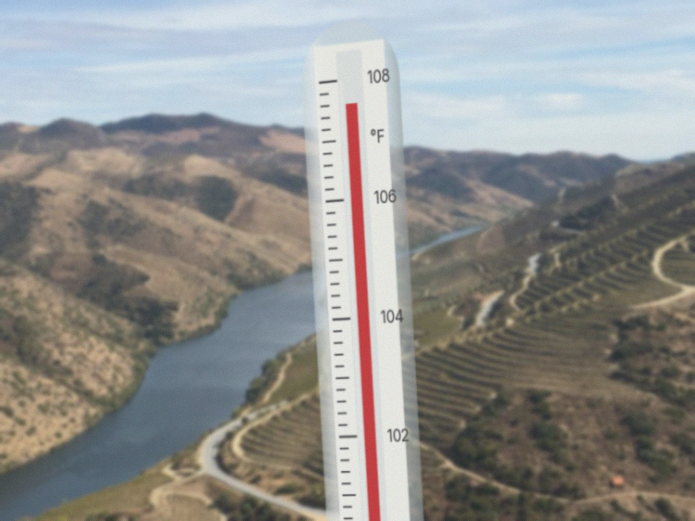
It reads **107.6** °F
